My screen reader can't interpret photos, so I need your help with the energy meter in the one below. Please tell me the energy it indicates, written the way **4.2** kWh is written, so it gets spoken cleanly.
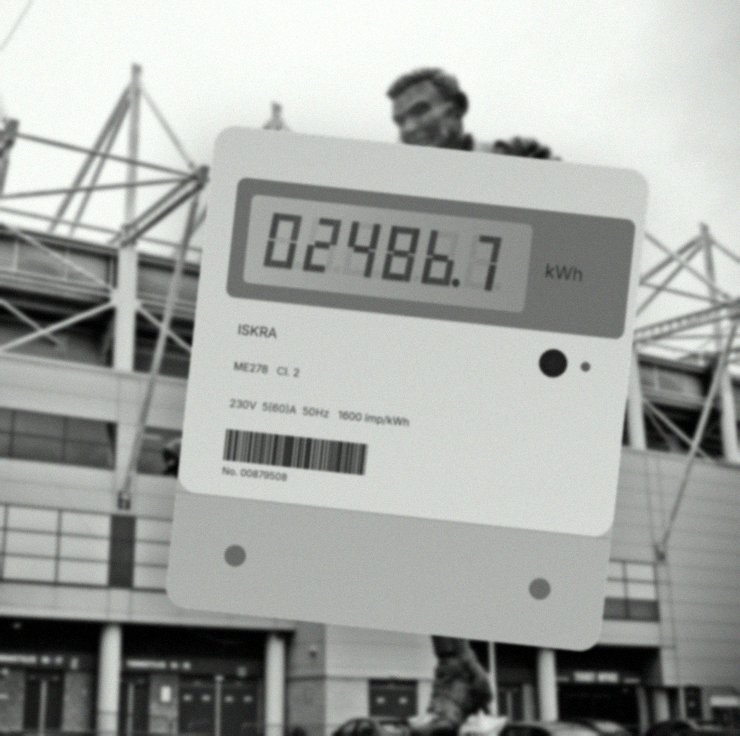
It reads **2486.7** kWh
